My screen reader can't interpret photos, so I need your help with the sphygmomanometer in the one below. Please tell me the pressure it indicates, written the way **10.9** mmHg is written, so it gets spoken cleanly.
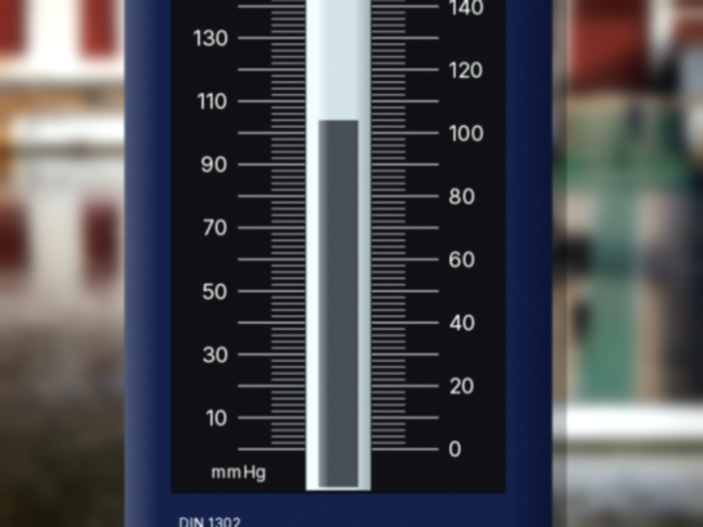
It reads **104** mmHg
